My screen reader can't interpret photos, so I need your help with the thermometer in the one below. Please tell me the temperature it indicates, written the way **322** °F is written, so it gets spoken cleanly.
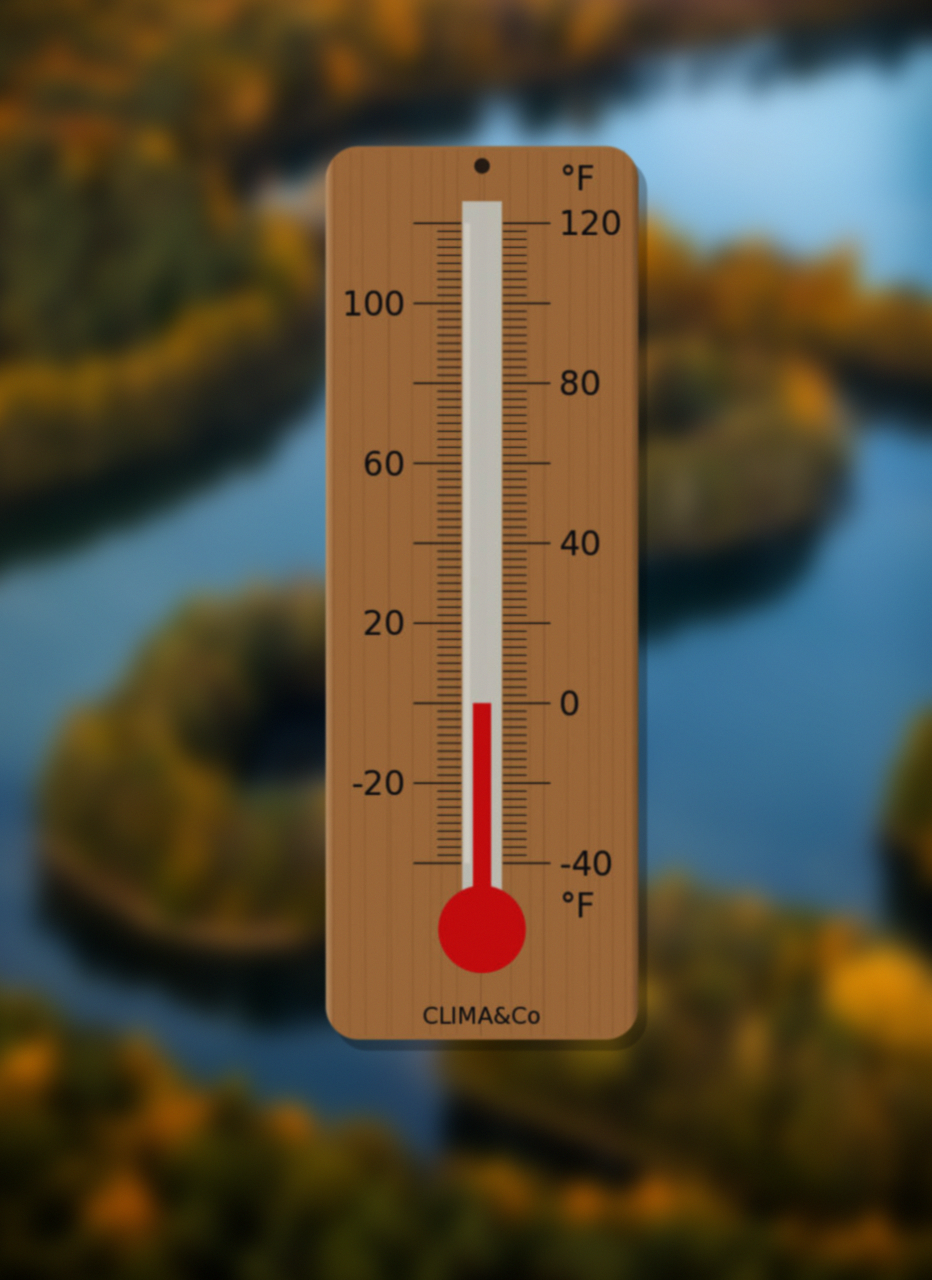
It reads **0** °F
